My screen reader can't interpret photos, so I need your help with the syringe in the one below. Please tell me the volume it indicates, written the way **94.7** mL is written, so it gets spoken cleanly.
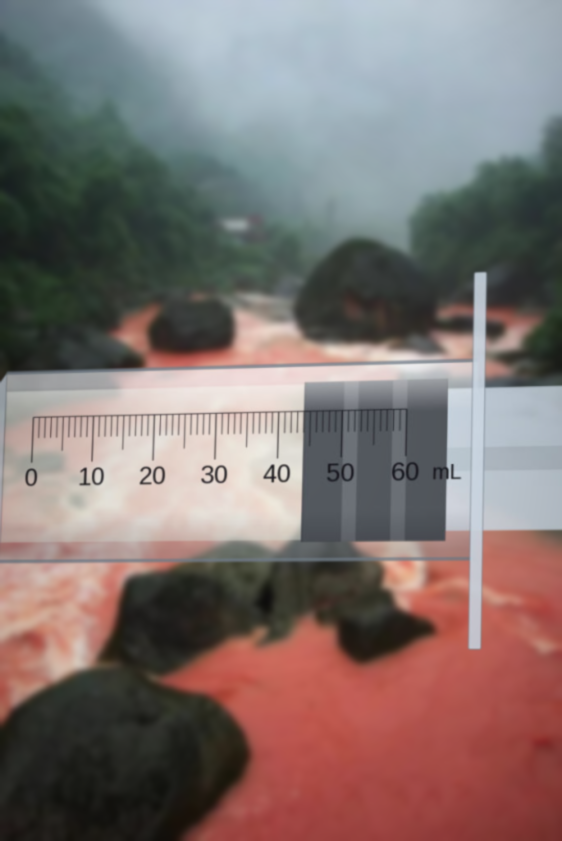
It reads **44** mL
